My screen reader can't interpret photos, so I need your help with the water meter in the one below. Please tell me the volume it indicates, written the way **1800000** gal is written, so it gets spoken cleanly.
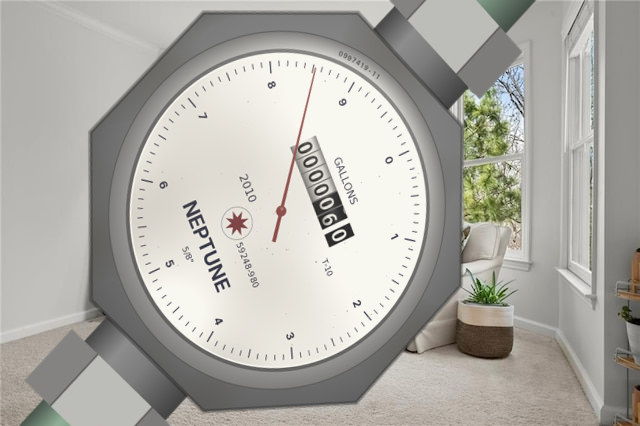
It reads **58.5** gal
